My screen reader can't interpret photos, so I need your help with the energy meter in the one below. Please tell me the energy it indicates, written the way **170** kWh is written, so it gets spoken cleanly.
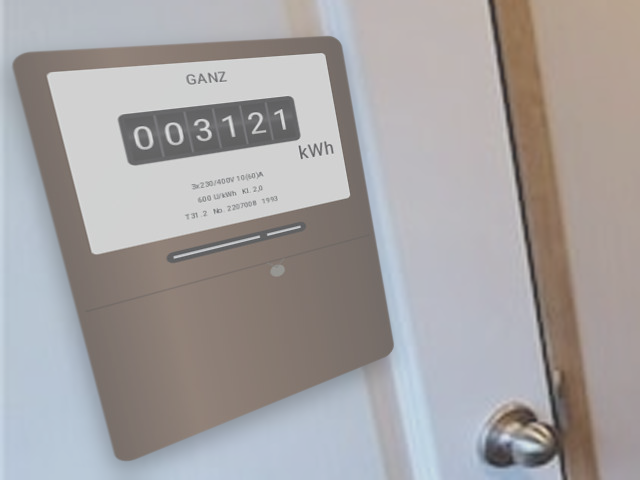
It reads **3121** kWh
